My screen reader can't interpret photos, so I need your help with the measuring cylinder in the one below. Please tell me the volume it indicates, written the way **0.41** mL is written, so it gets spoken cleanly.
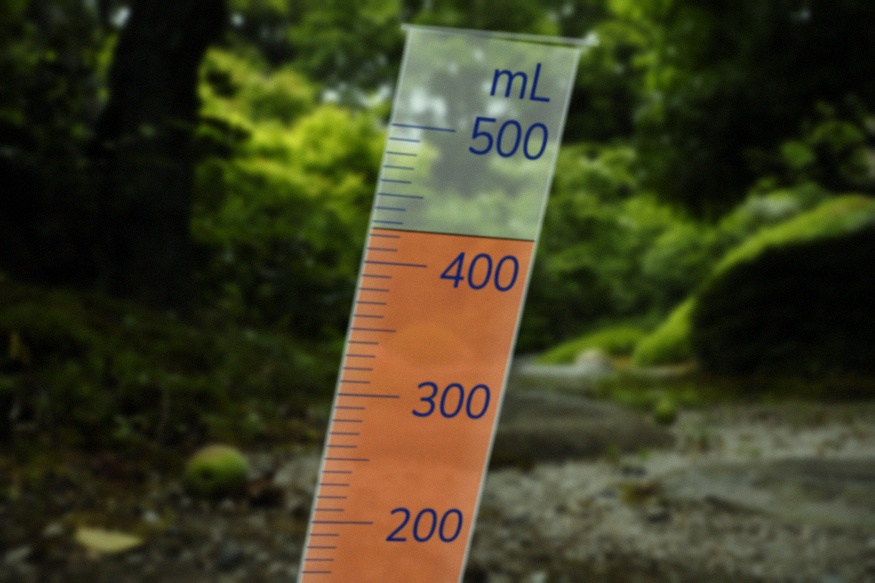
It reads **425** mL
